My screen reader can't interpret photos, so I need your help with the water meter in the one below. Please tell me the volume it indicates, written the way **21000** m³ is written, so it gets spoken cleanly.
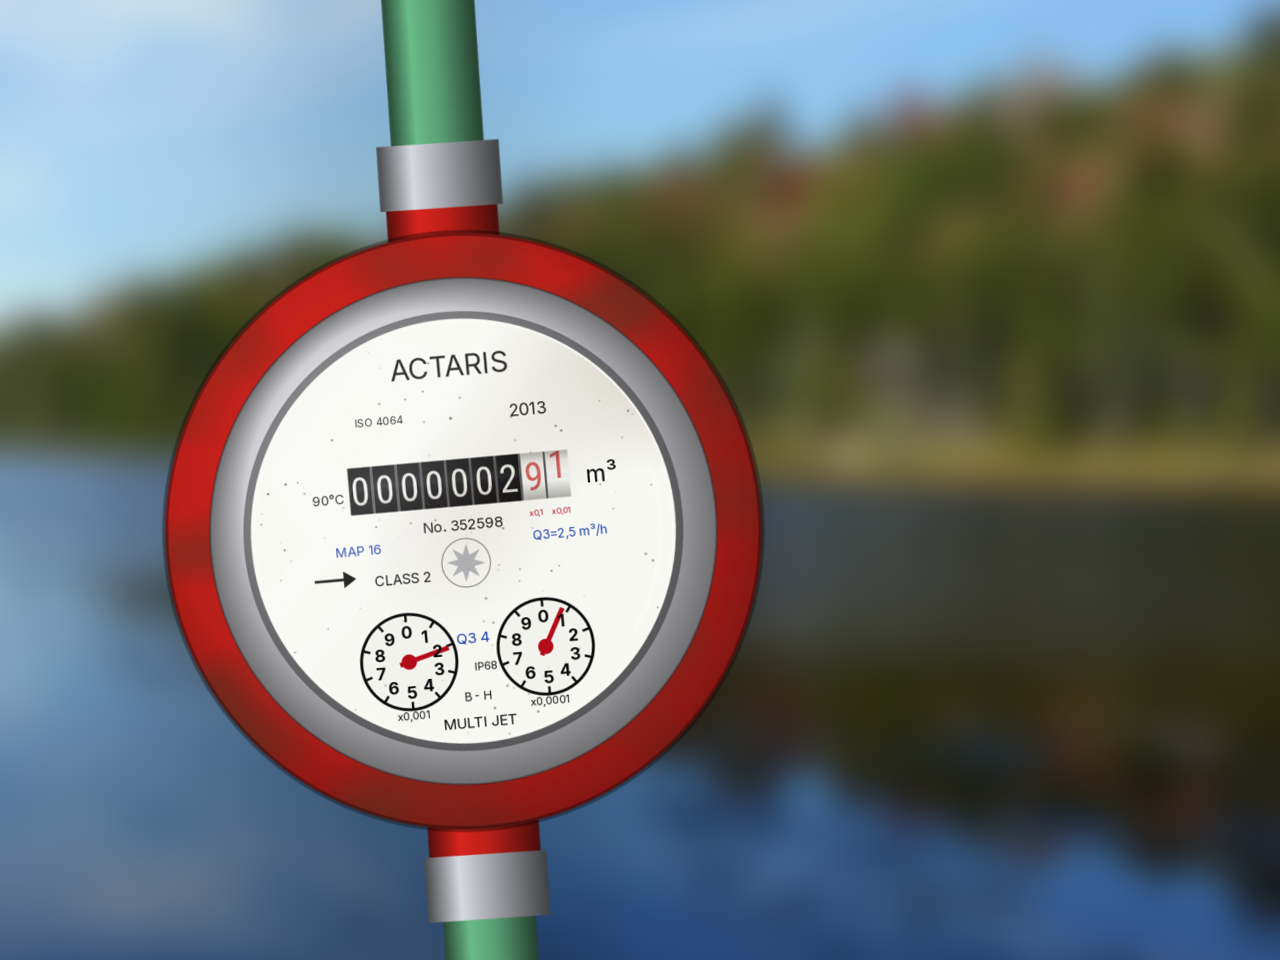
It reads **2.9120** m³
